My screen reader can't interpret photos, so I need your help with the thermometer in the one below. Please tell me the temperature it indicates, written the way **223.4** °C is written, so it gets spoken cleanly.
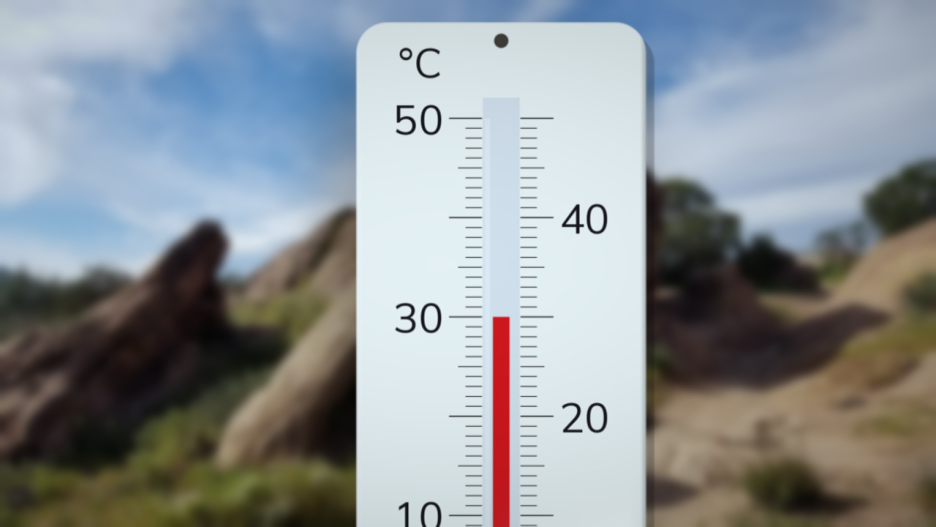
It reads **30** °C
